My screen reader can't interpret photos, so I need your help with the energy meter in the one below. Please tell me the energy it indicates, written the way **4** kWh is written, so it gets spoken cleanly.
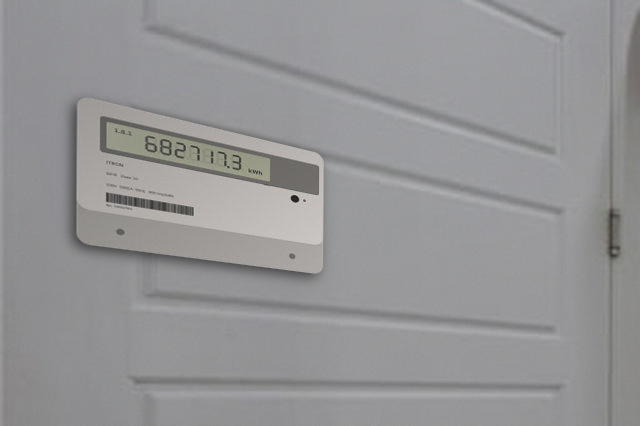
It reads **682717.3** kWh
